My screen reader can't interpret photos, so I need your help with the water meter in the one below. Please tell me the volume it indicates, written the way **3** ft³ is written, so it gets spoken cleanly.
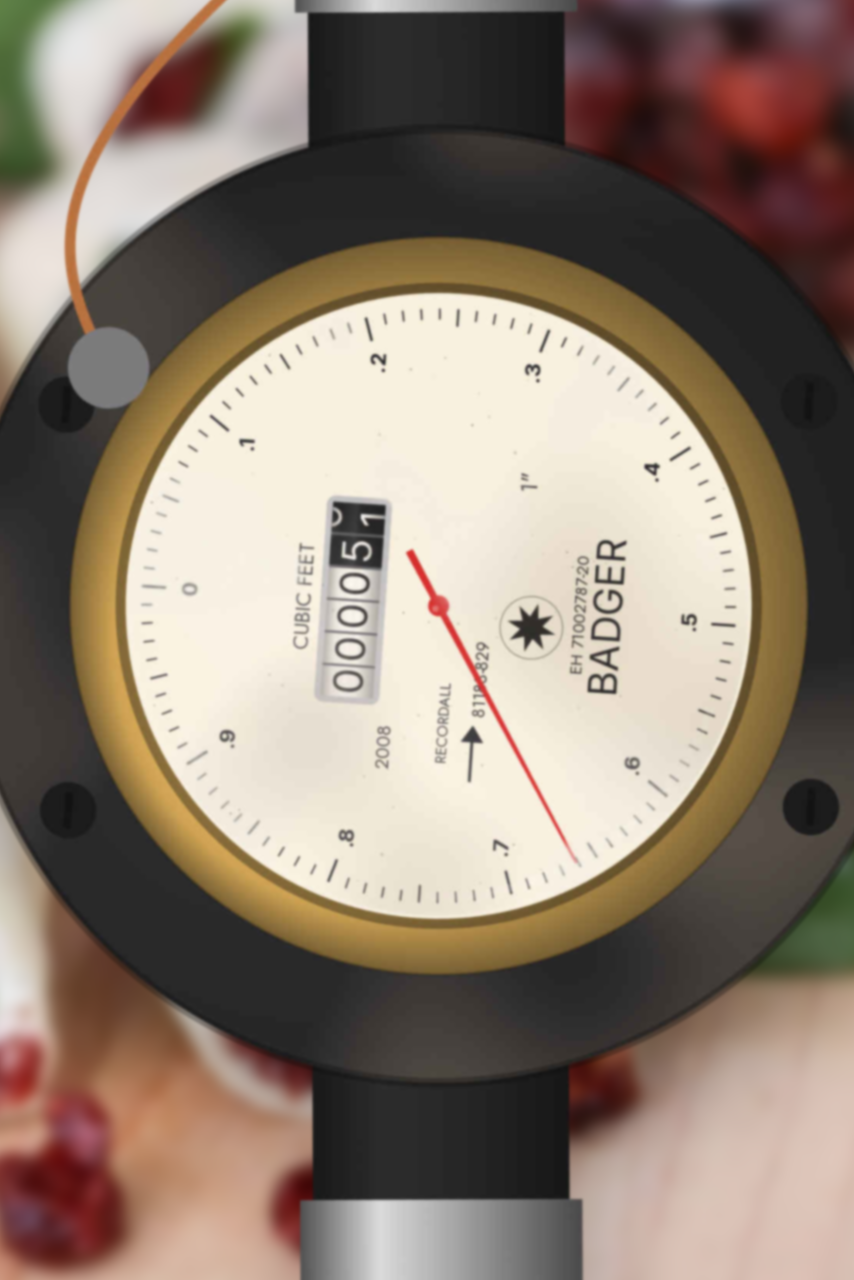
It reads **50.66** ft³
